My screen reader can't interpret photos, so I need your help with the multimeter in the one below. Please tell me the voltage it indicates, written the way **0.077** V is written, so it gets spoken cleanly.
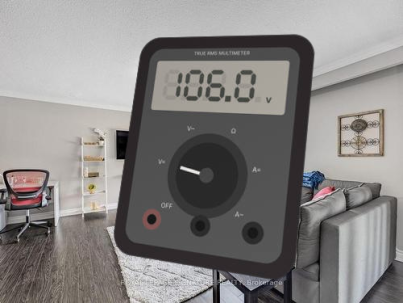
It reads **106.0** V
